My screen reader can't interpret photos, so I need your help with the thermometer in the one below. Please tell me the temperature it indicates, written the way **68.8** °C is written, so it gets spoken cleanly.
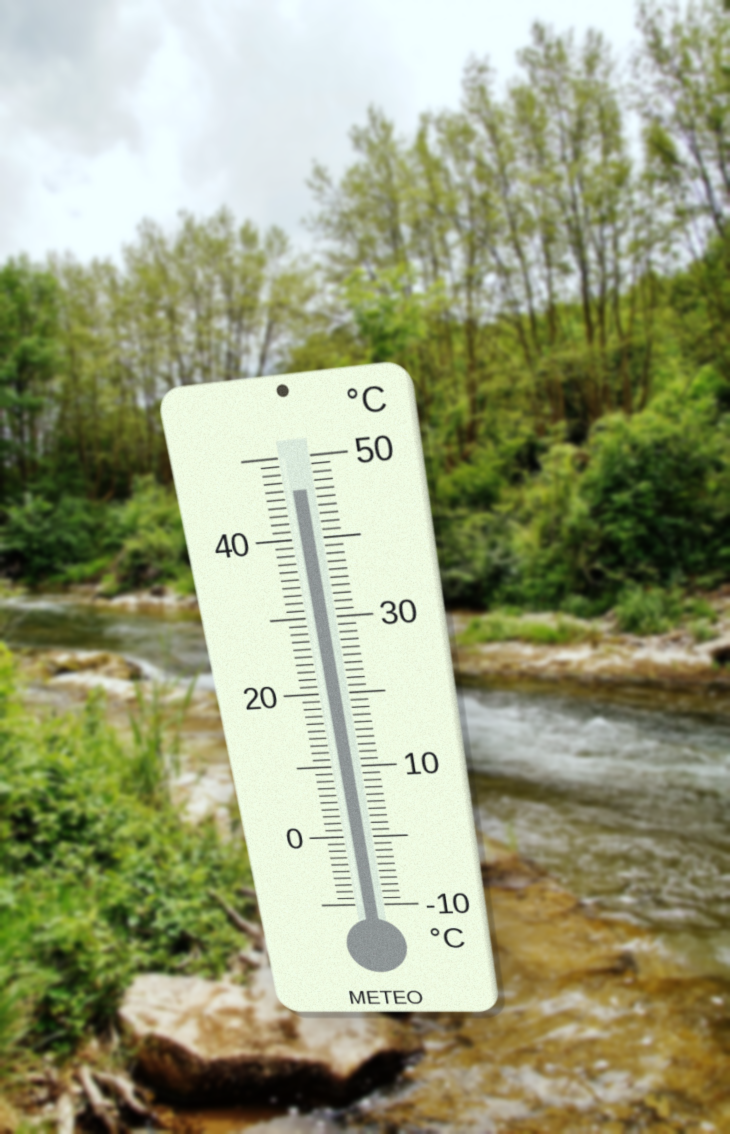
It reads **46** °C
